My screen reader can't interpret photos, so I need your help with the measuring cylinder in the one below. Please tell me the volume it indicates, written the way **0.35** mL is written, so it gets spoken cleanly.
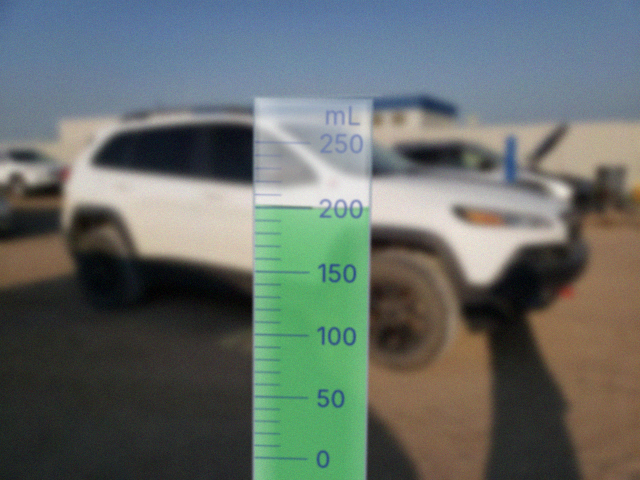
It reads **200** mL
